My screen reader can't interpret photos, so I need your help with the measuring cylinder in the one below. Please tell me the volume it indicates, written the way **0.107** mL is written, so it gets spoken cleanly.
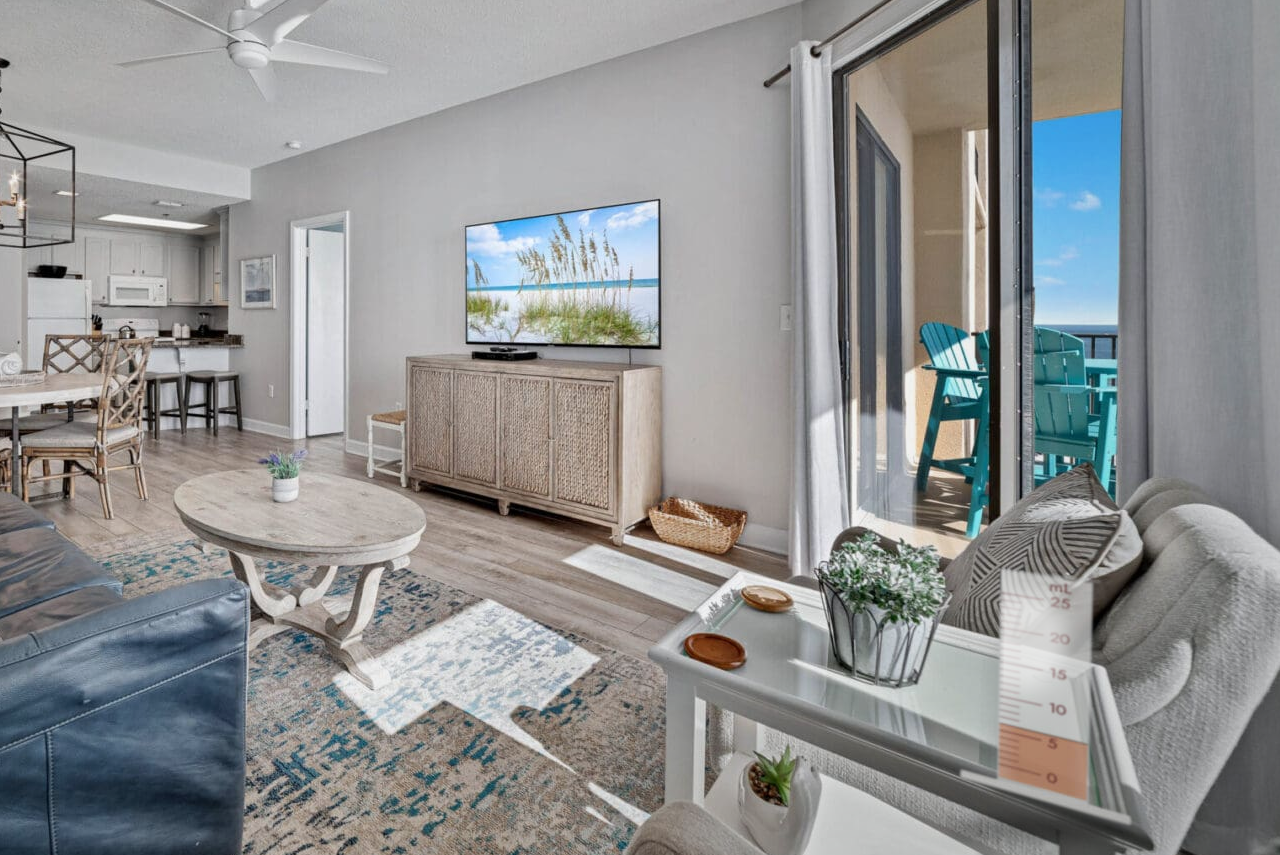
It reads **6** mL
